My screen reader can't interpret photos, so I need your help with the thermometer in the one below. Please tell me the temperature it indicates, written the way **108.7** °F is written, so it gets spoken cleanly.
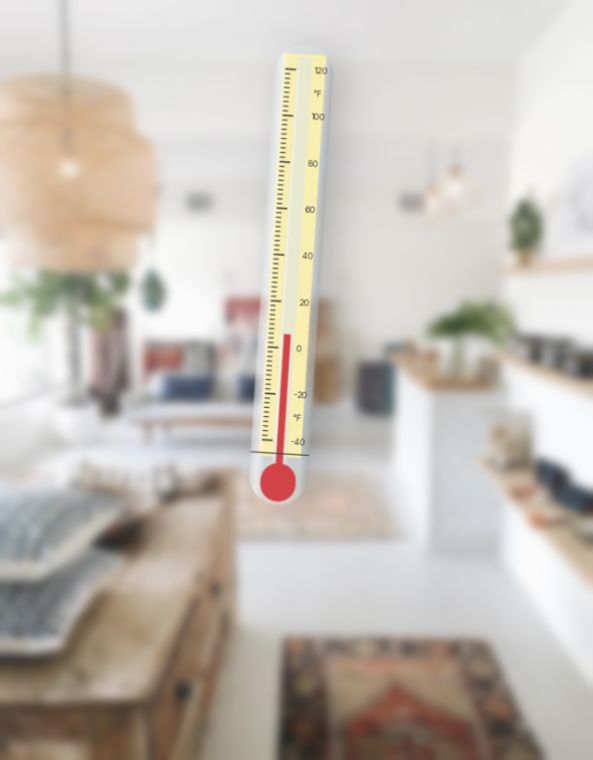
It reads **6** °F
